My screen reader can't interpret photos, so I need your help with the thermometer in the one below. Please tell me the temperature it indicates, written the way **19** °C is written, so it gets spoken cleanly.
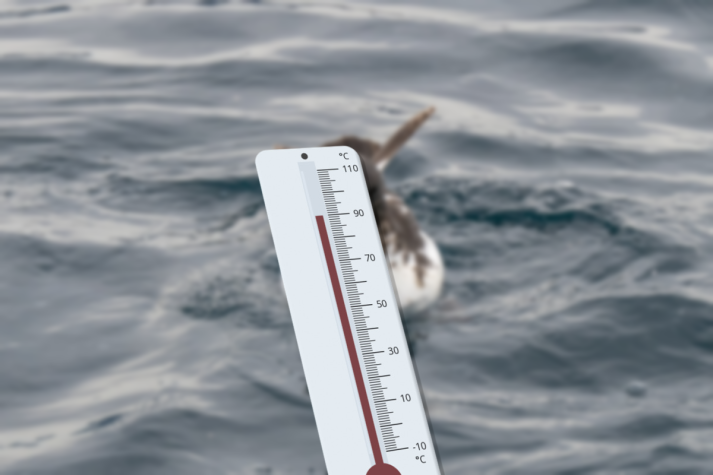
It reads **90** °C
